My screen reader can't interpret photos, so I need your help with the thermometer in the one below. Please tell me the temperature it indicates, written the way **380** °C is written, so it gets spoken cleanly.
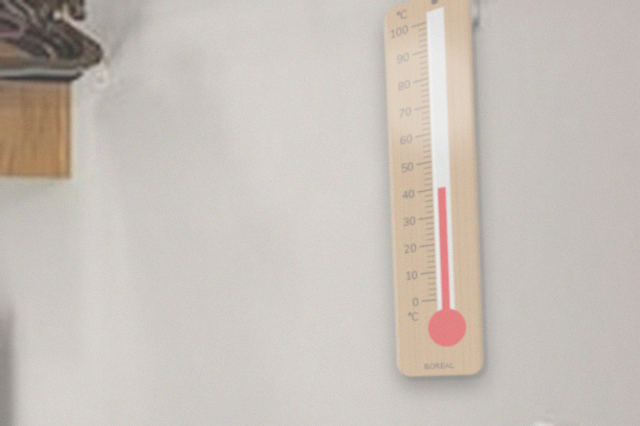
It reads **40** °C
